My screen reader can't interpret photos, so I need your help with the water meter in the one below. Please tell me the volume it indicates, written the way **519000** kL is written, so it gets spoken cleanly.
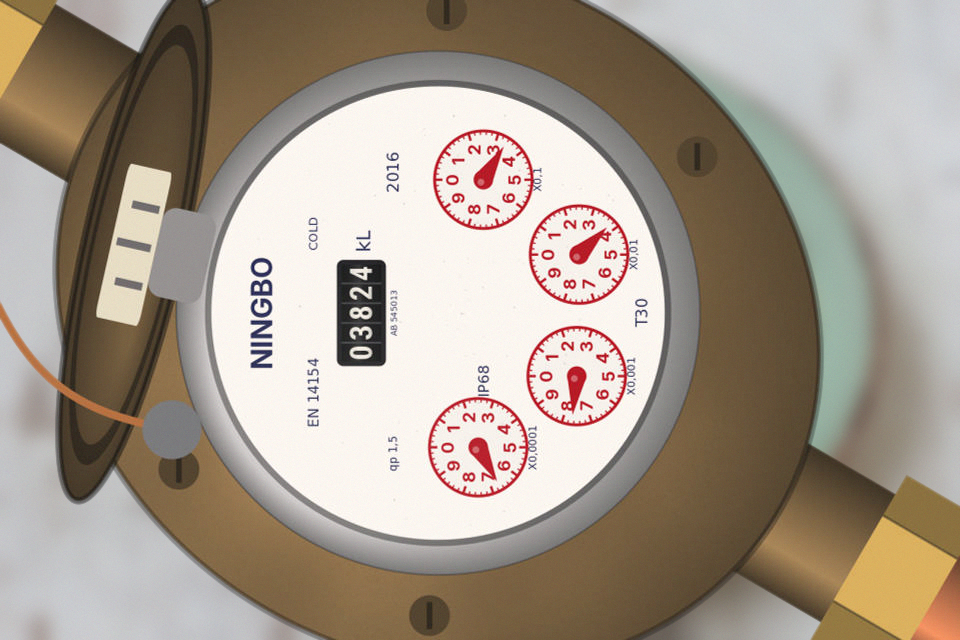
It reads **3824.3376** kL
